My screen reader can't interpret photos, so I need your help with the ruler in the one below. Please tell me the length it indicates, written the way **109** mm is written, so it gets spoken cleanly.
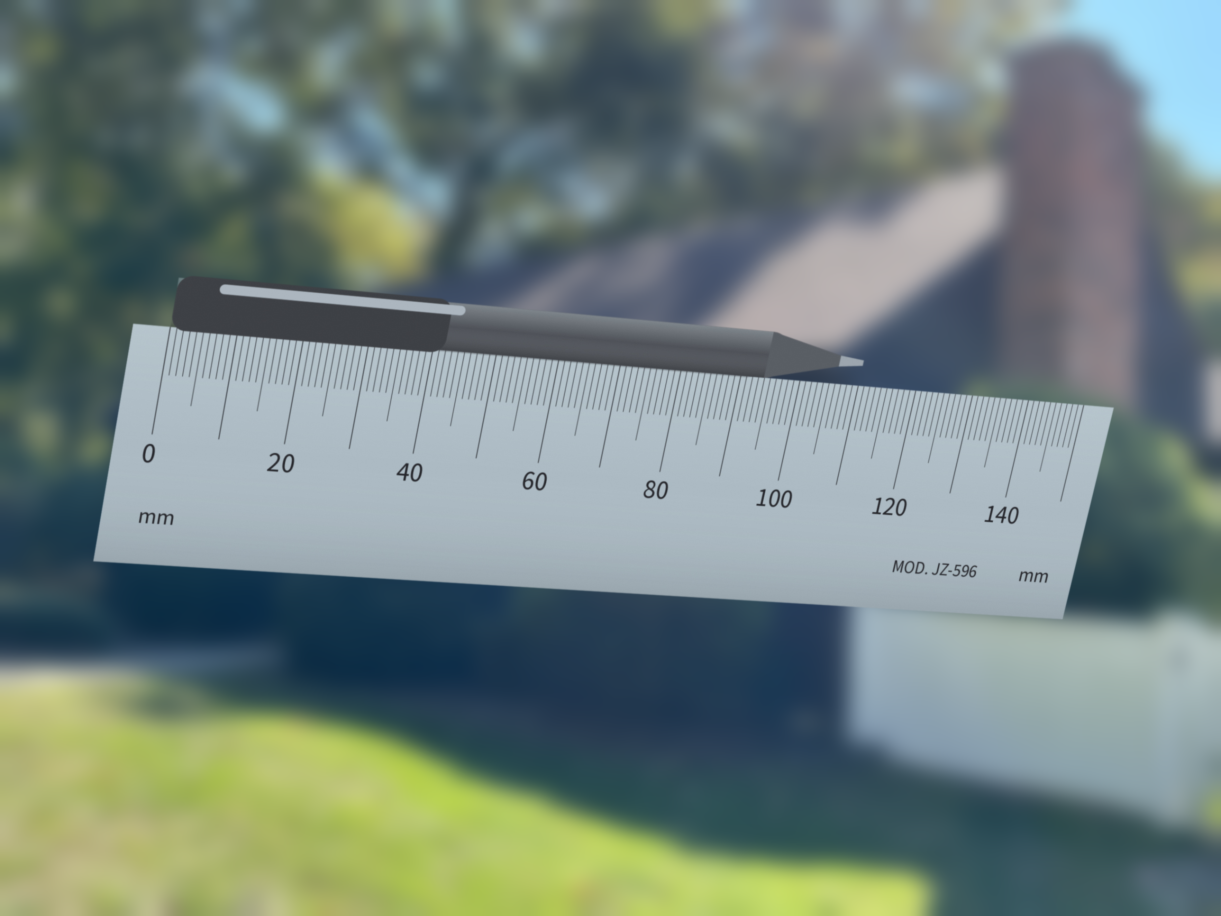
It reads **110** mm
